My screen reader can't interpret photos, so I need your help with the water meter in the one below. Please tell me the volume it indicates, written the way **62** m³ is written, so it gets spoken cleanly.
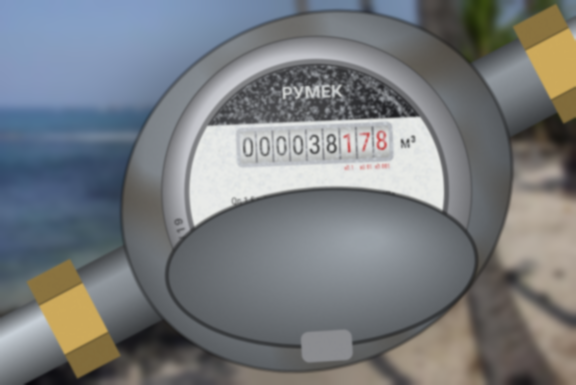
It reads **38.178** m³
